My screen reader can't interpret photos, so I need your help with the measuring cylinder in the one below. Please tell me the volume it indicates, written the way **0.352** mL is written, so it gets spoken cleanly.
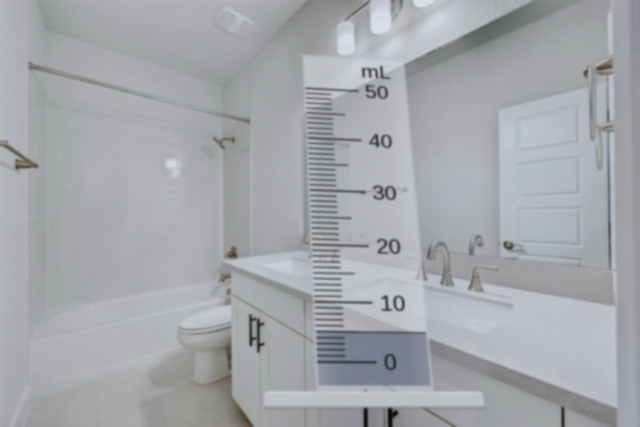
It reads **5** mL
